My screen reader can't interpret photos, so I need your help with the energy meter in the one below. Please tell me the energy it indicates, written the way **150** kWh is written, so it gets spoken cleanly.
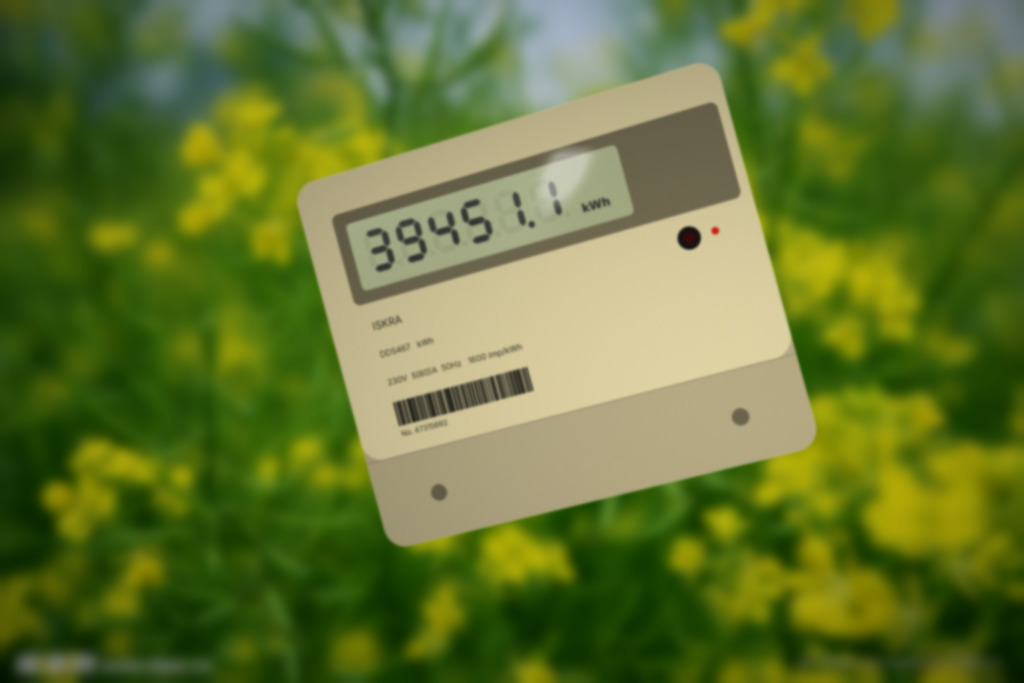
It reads **39451.1** kWh
